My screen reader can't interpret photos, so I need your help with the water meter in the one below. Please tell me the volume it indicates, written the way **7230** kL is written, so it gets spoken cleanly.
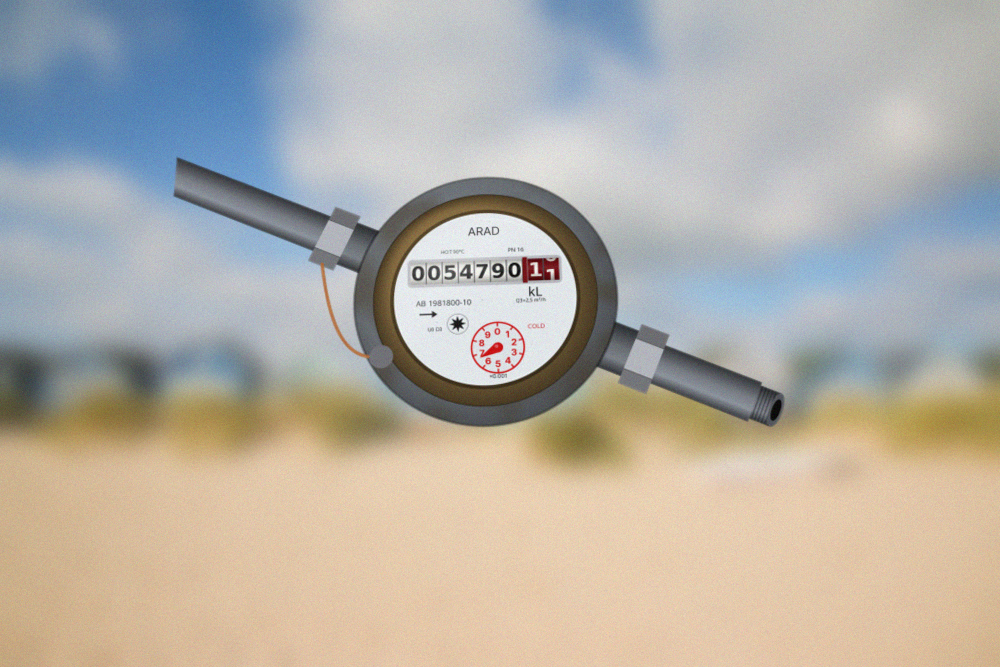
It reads **54790.106** kL
